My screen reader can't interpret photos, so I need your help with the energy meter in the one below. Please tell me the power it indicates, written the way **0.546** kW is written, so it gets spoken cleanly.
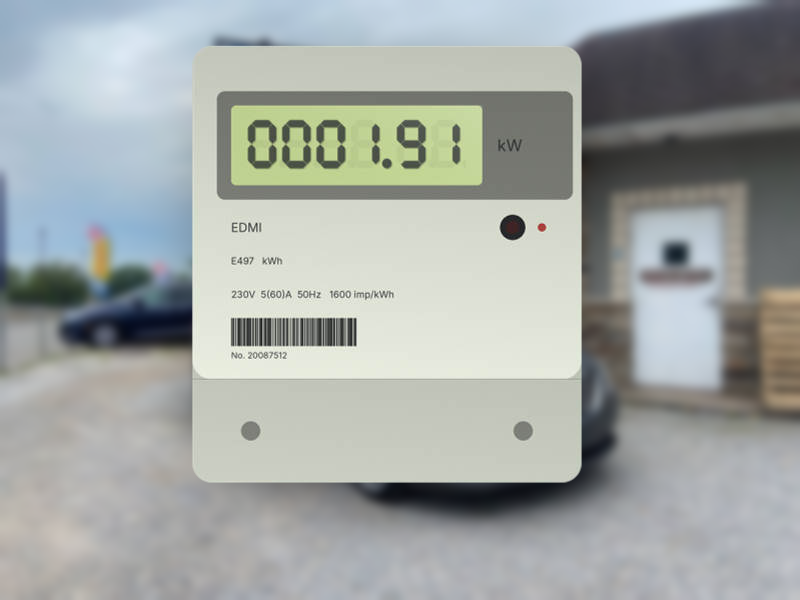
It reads **1.91** kW
